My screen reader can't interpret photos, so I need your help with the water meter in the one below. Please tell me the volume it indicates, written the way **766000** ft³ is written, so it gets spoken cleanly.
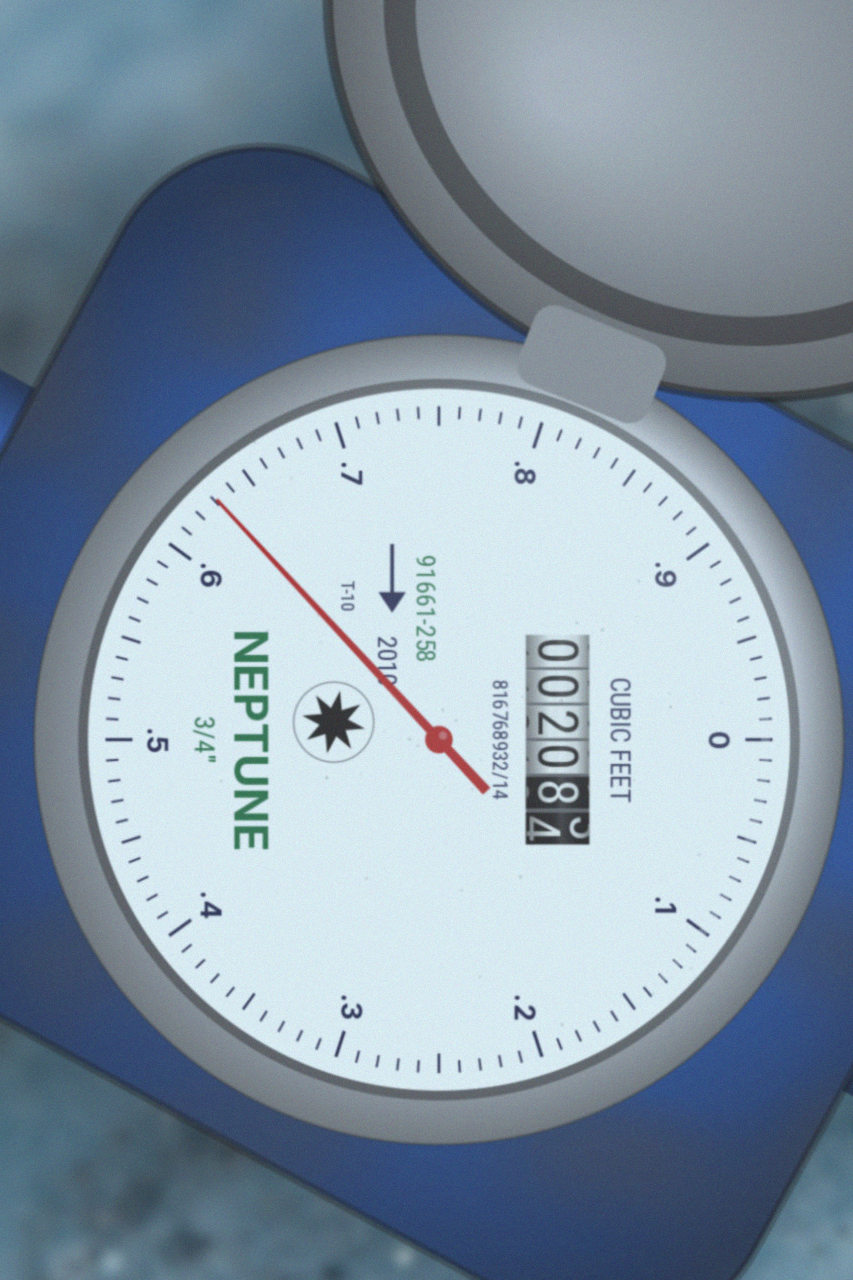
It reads **2083.63** ft³
